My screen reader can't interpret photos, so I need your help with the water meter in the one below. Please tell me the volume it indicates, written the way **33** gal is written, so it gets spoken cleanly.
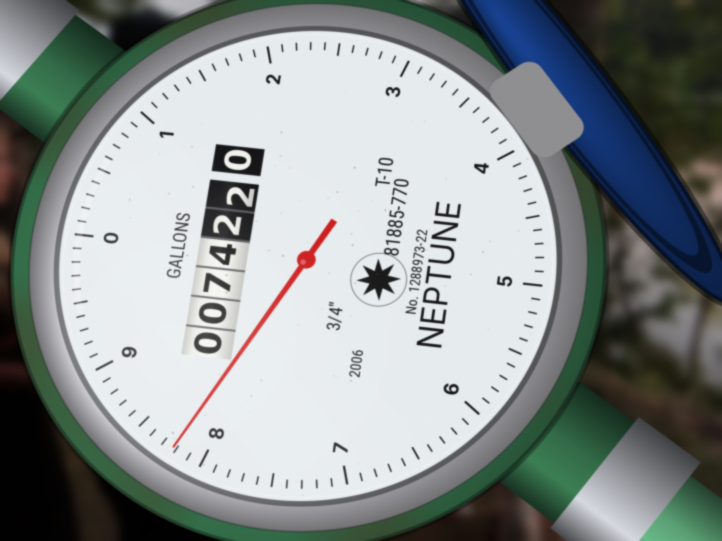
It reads **74218.2** gal
